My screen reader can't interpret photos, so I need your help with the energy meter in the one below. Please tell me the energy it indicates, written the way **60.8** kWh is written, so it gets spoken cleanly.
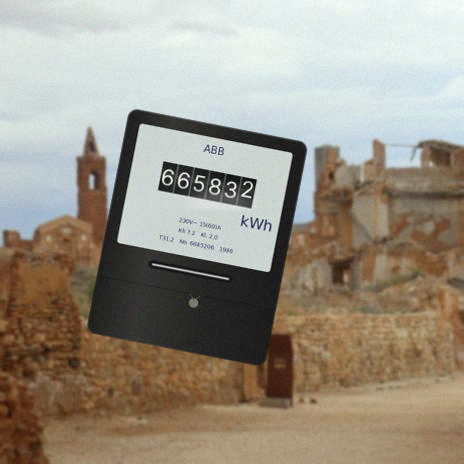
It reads **665832** kWh
